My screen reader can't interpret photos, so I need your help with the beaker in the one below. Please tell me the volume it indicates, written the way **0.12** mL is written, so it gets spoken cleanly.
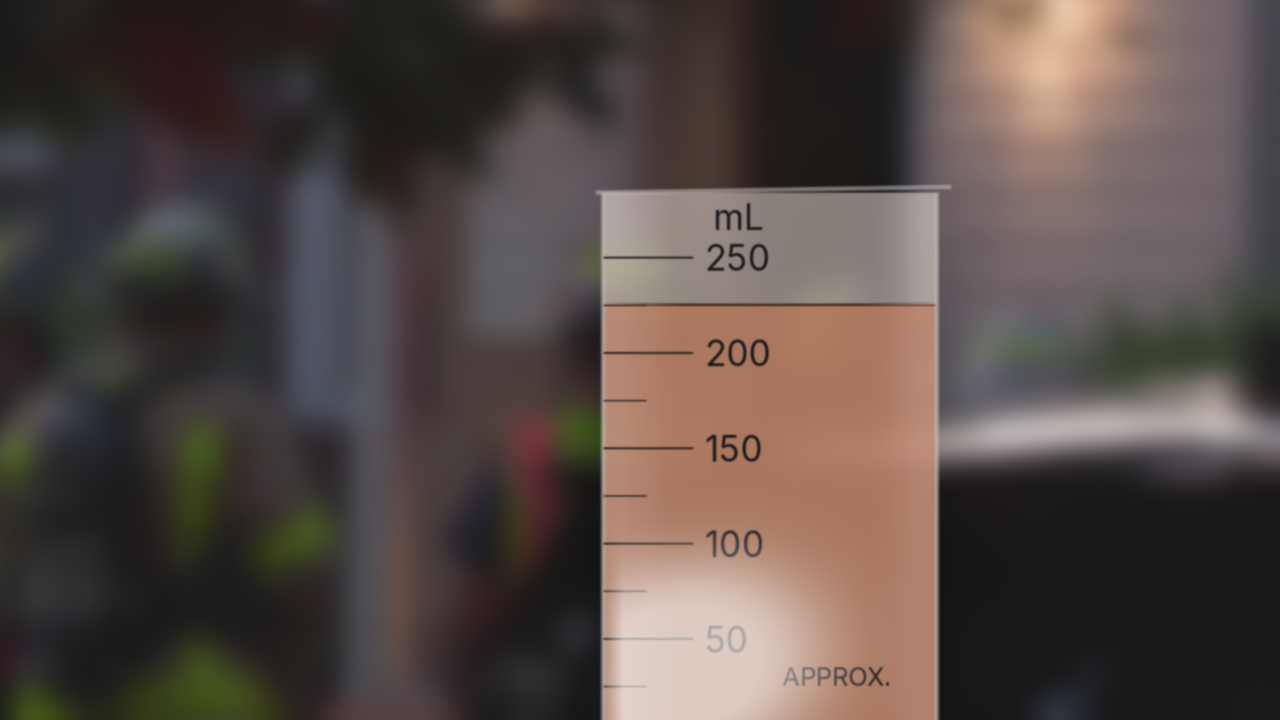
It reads **225** mL
